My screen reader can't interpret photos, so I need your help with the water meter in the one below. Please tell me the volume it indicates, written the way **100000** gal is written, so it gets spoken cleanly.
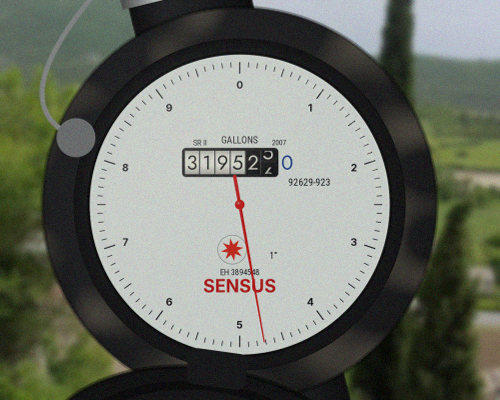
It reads **3195254.7** gal
